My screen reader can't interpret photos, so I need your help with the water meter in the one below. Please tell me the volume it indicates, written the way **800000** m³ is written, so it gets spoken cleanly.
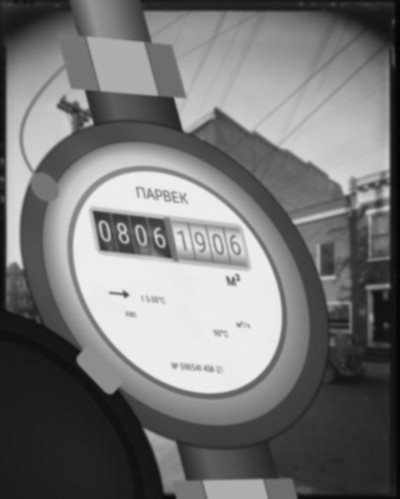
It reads **806.1906** m³
